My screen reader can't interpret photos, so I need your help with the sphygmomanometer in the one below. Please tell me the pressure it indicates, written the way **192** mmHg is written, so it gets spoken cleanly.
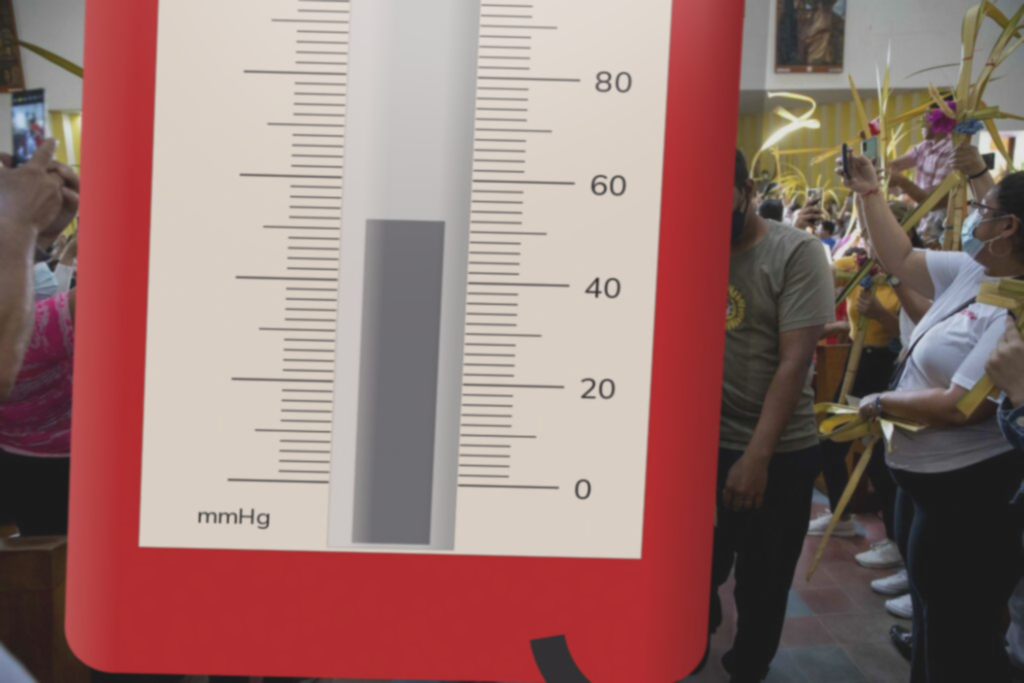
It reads **52** mmHg
